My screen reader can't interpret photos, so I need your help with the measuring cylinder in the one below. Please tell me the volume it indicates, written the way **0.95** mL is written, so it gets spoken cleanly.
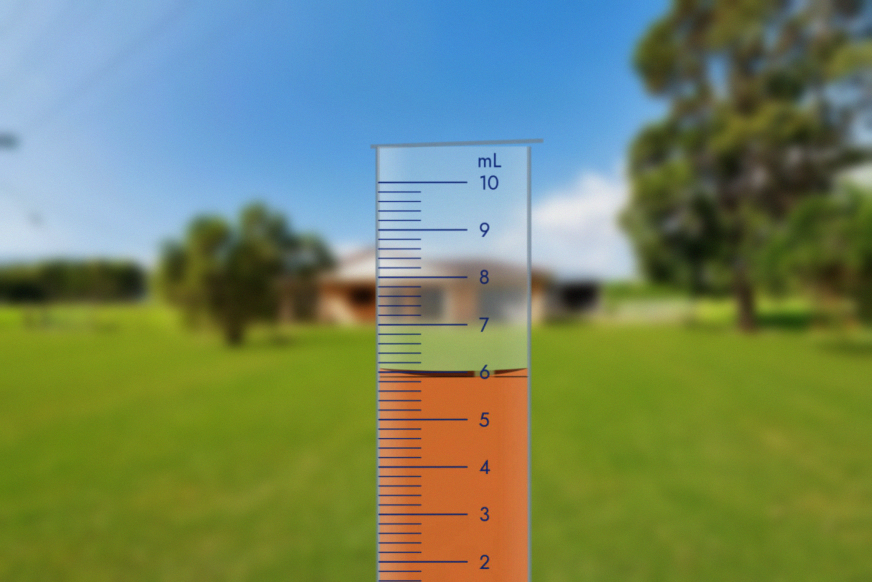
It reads **5.9** mL
